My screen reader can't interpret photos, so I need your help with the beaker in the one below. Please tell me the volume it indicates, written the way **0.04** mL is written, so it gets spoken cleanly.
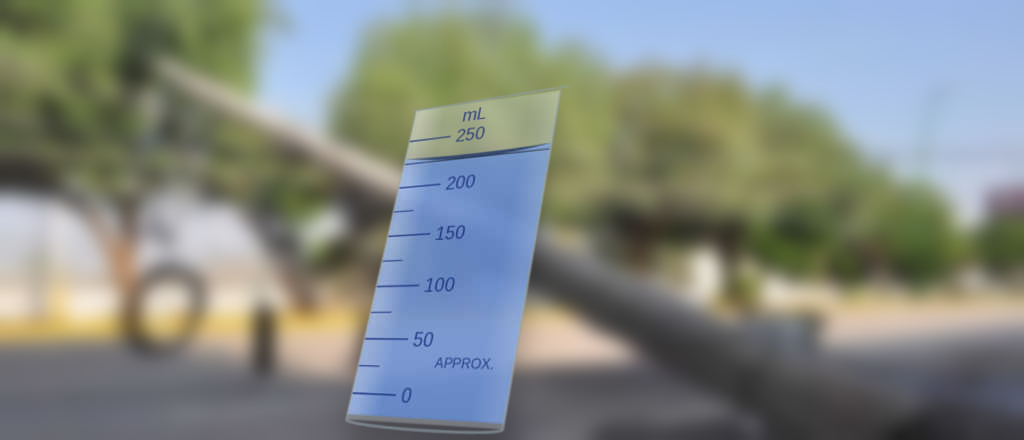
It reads **225** mL
